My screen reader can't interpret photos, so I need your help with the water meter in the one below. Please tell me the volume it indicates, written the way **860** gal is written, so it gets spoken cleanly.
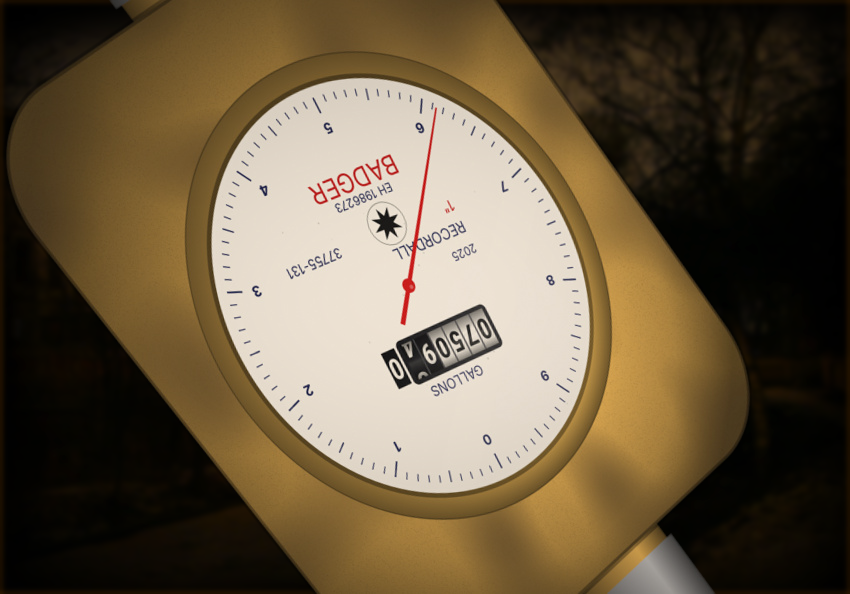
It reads **750936.1** gal
